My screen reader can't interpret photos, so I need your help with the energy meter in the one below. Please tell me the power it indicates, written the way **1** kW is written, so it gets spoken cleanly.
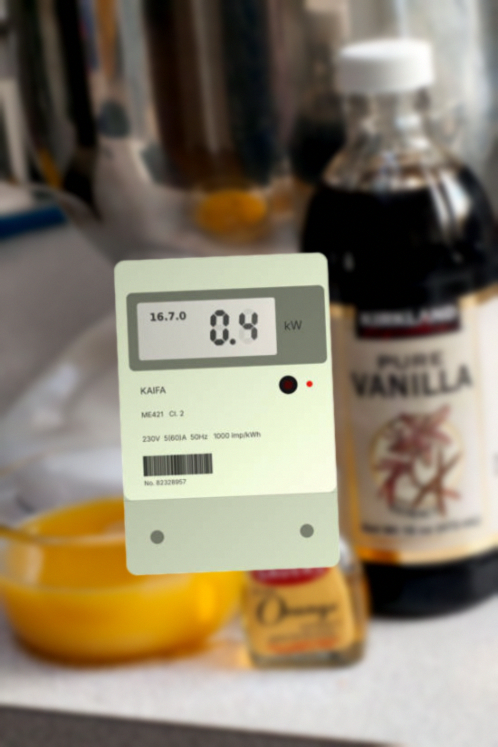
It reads **0.4** kW
